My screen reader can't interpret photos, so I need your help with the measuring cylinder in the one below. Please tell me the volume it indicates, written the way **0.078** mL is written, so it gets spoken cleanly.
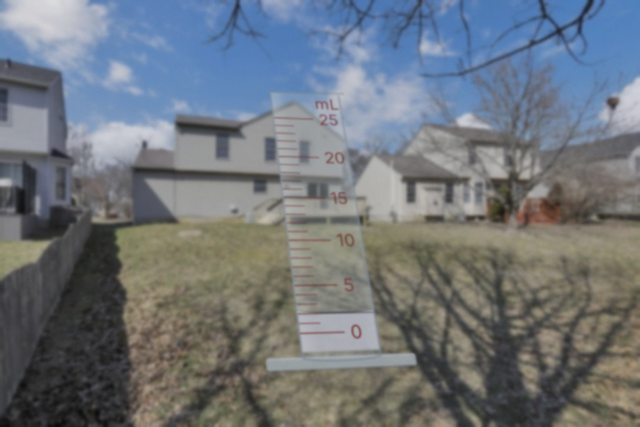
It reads **2** mL
